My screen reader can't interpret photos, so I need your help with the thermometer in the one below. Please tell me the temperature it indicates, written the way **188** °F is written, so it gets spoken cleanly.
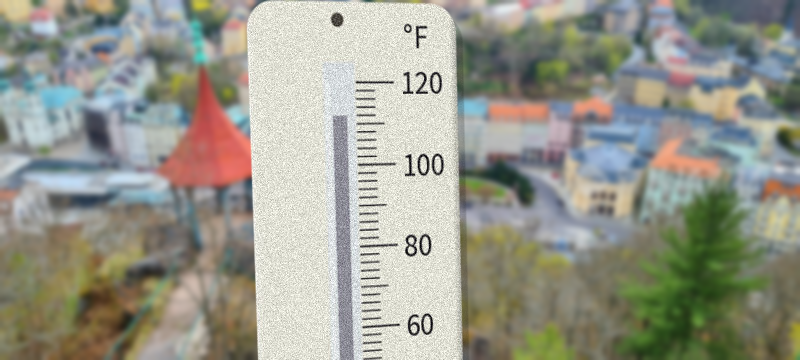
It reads **112** °F
